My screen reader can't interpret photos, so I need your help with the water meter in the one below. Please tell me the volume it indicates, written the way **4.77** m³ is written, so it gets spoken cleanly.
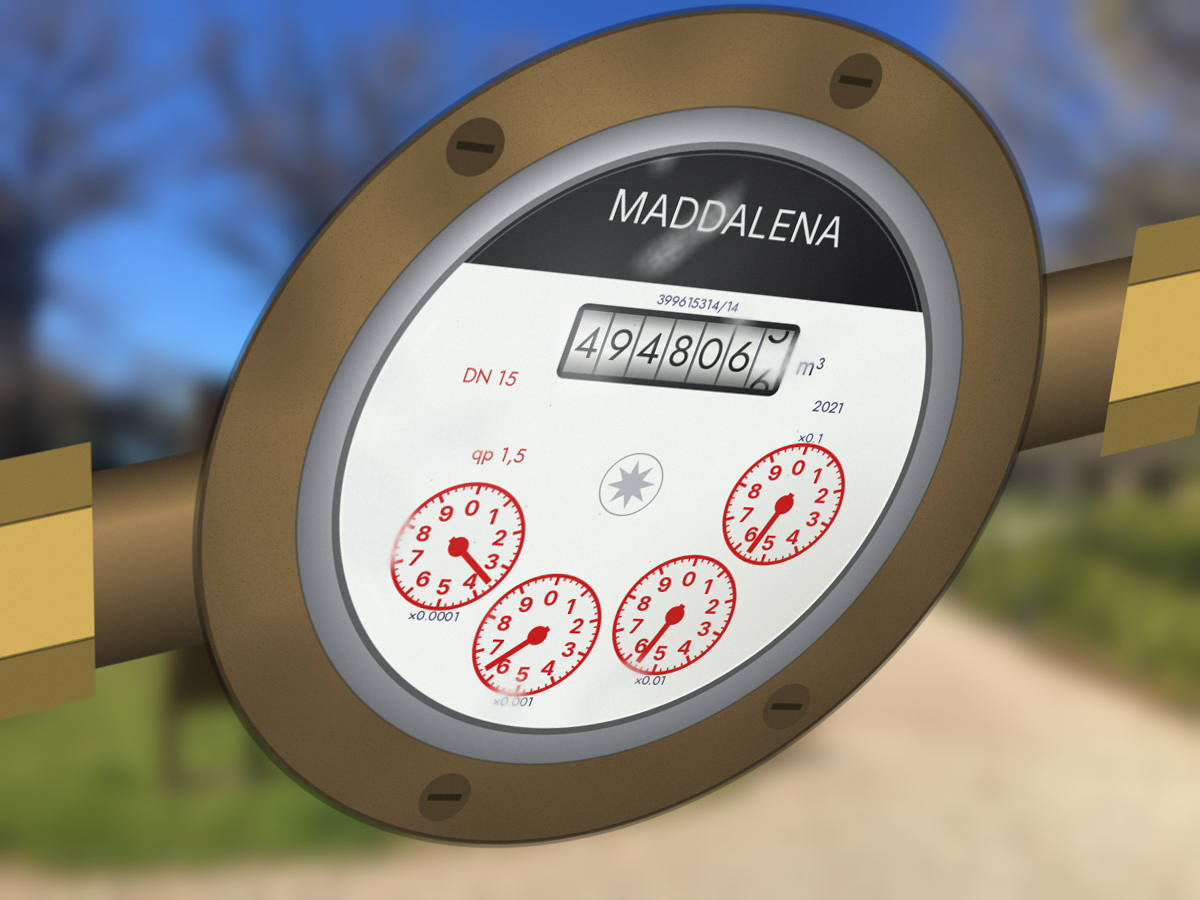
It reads **4948065.5563** m³
